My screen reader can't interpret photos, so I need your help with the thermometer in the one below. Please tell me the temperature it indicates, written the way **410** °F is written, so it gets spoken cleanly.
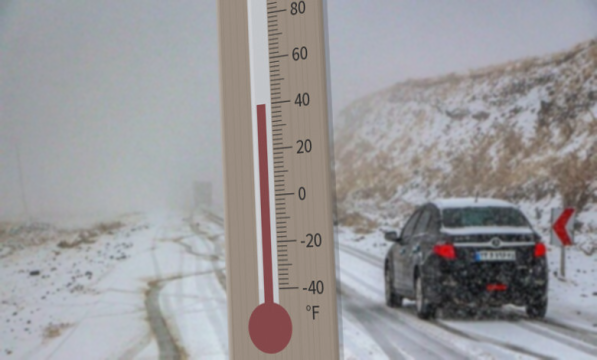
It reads **40** °F
